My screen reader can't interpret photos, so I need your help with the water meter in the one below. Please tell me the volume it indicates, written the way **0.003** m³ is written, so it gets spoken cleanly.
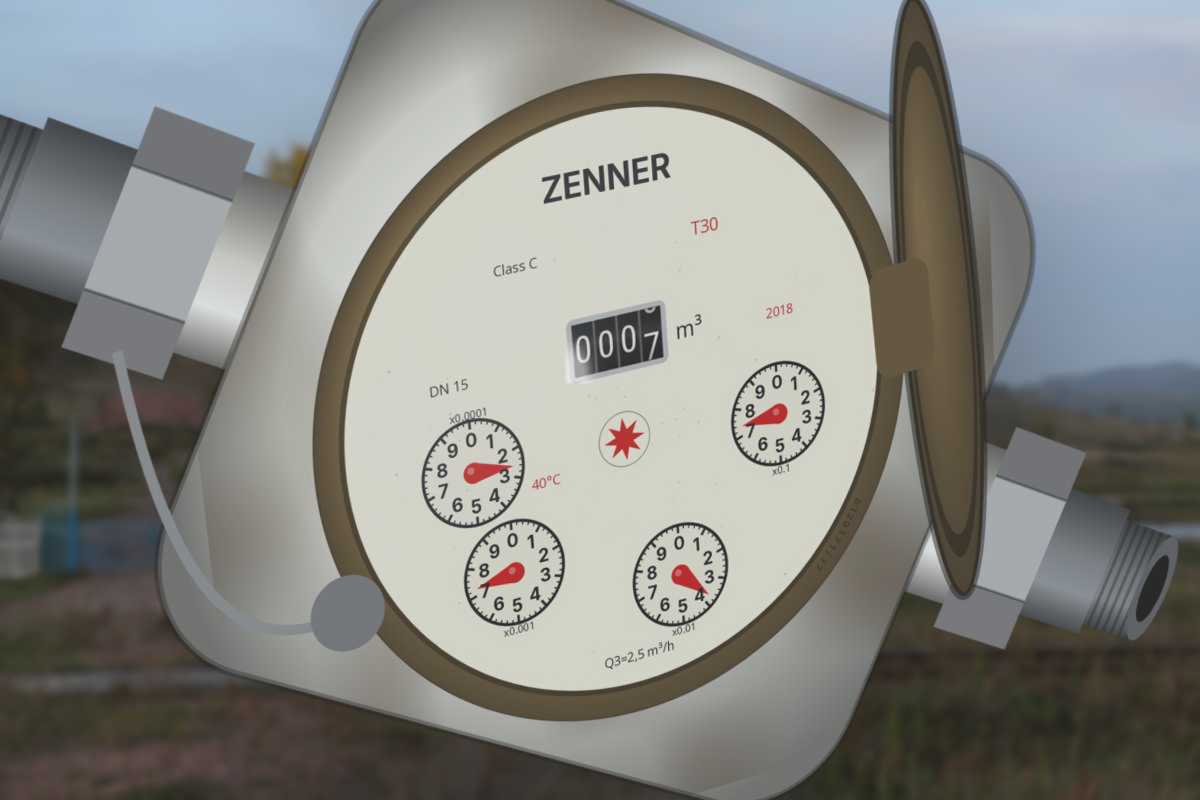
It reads **6.7372** m³
